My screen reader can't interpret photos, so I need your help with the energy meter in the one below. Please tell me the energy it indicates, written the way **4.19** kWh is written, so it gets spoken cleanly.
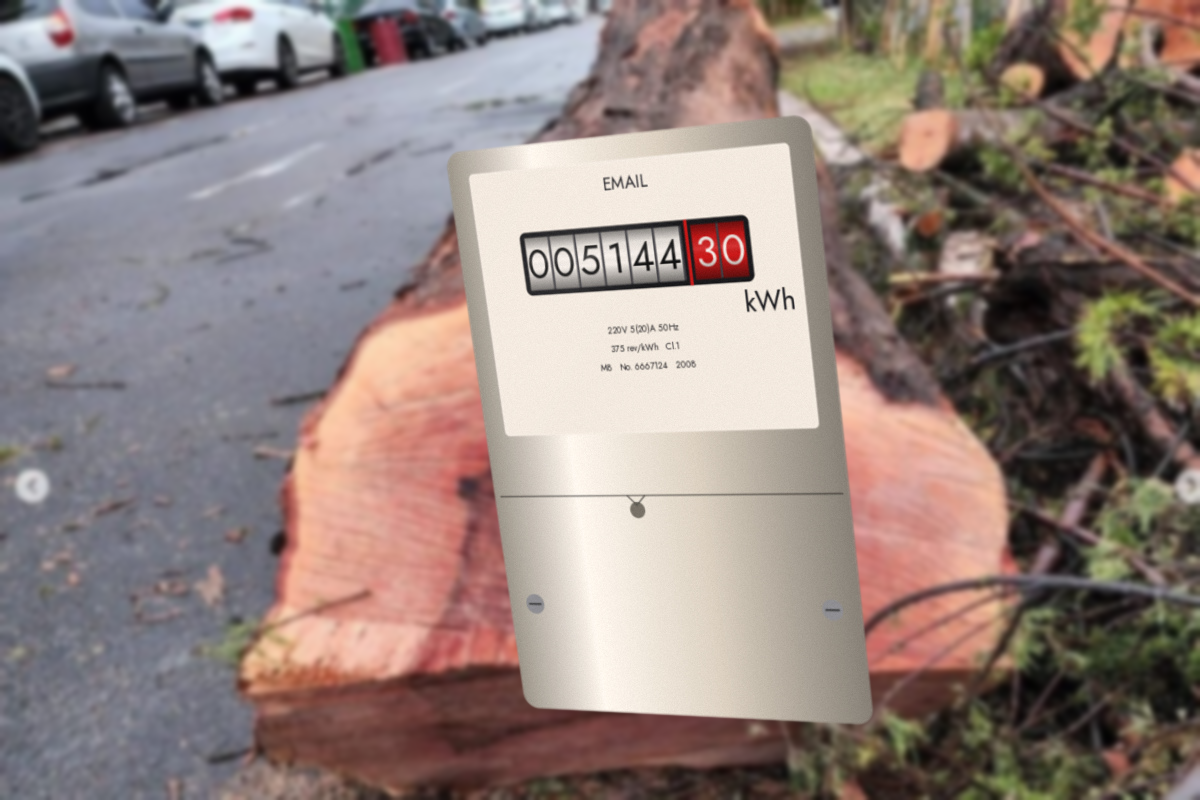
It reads **5144.30** kWh
